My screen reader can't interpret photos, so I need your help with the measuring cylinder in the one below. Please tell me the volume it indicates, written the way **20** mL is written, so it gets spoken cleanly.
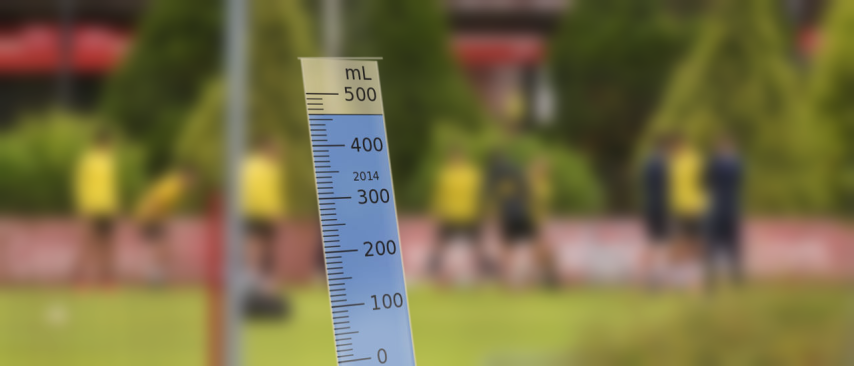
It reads **460** mL
